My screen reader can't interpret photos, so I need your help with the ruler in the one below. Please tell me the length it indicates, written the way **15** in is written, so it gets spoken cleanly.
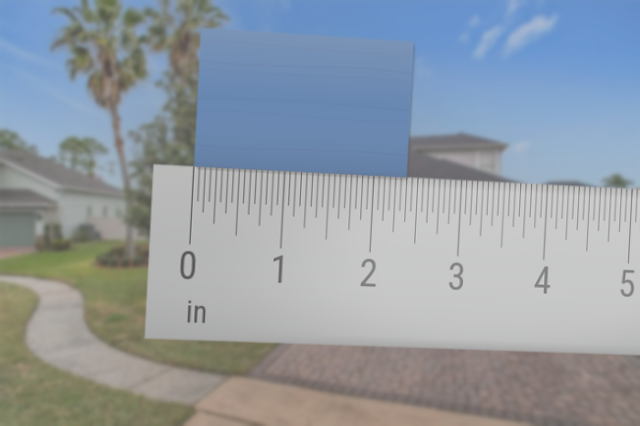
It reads **2.375** in
